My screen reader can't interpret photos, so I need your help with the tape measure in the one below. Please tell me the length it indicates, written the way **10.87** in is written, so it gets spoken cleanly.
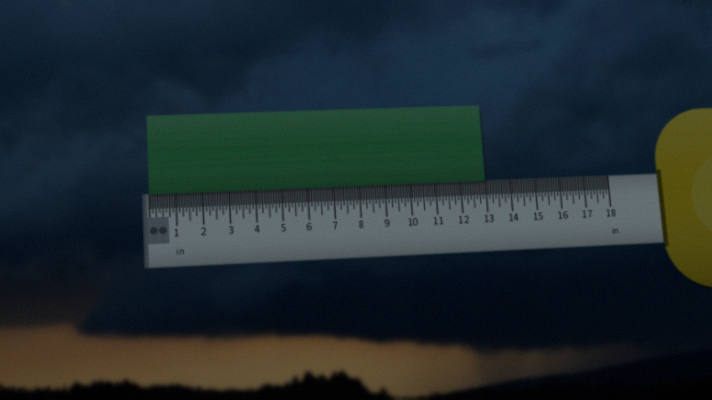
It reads **13** in
